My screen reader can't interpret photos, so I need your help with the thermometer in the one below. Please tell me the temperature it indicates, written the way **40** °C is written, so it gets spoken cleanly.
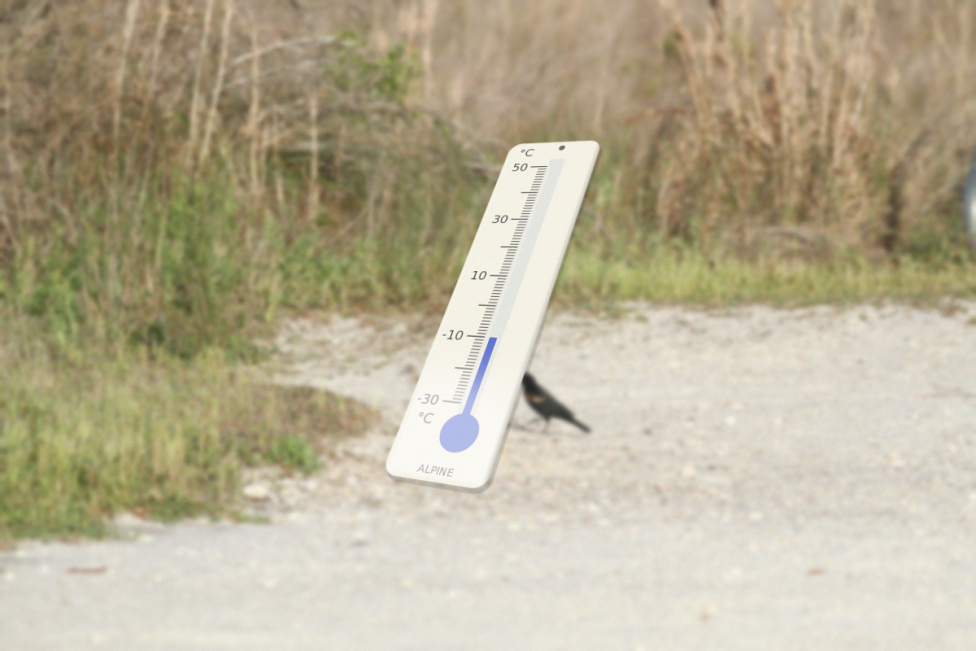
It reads **-10** °C
